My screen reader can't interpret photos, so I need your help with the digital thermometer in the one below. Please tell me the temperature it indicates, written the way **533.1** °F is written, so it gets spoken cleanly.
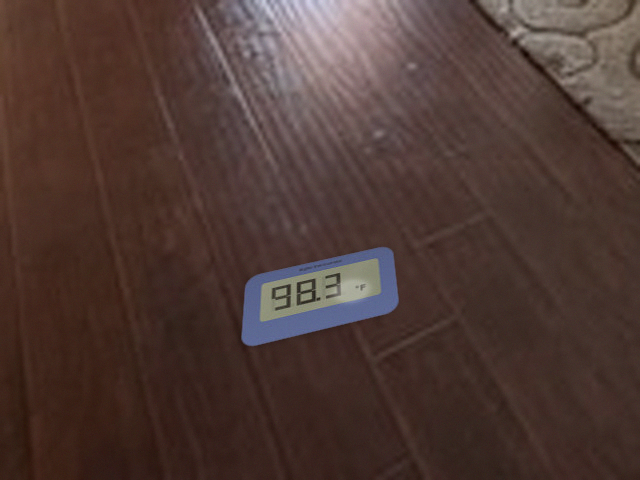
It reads **98.3** °F
